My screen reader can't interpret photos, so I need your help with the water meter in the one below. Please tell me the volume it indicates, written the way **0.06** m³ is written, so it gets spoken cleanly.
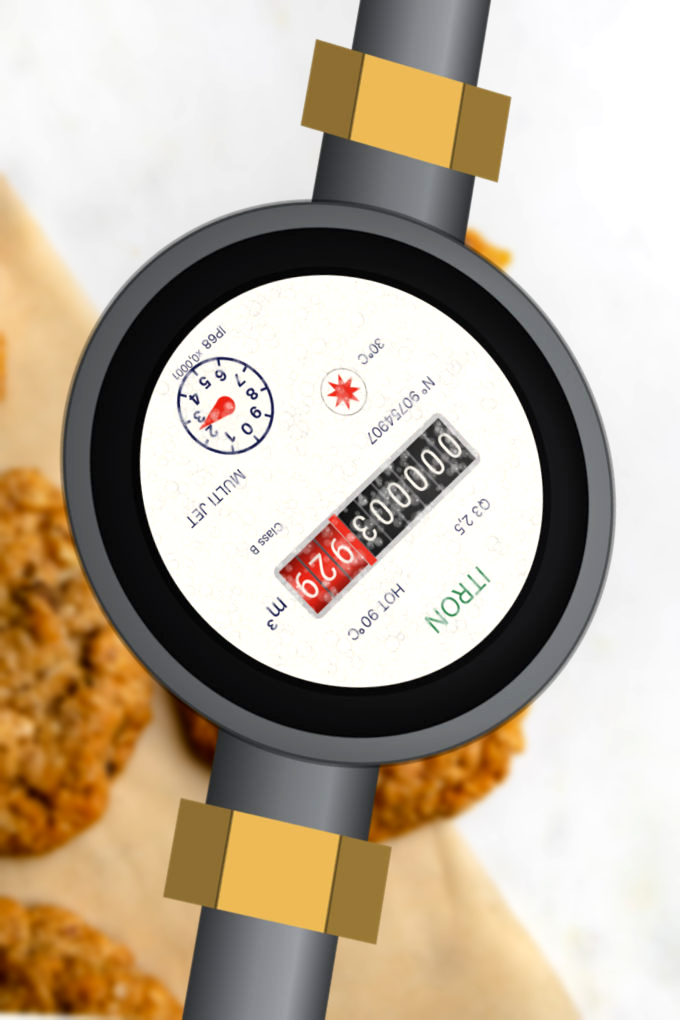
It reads **3.9292** m³
